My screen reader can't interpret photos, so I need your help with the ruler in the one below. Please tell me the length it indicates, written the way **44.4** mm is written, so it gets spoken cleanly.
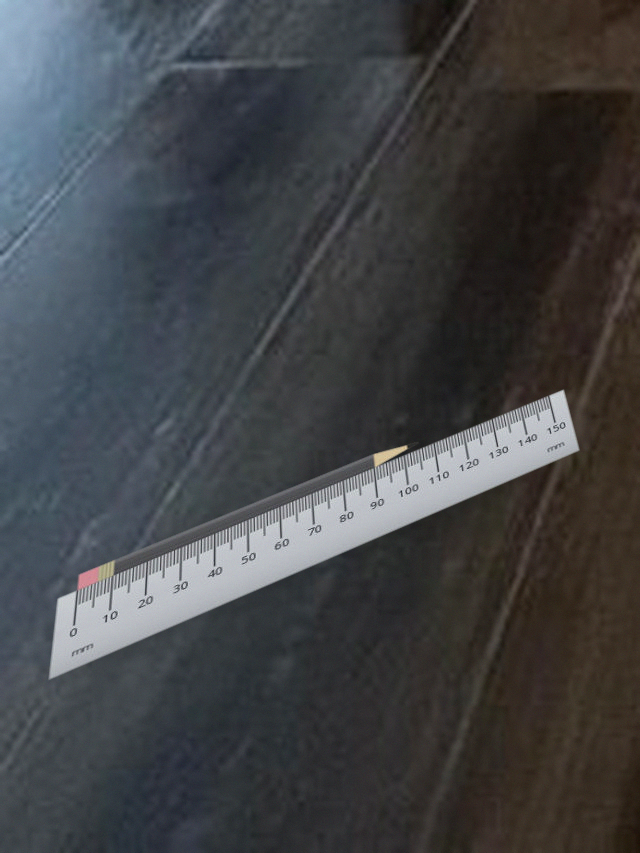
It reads **105** mm
